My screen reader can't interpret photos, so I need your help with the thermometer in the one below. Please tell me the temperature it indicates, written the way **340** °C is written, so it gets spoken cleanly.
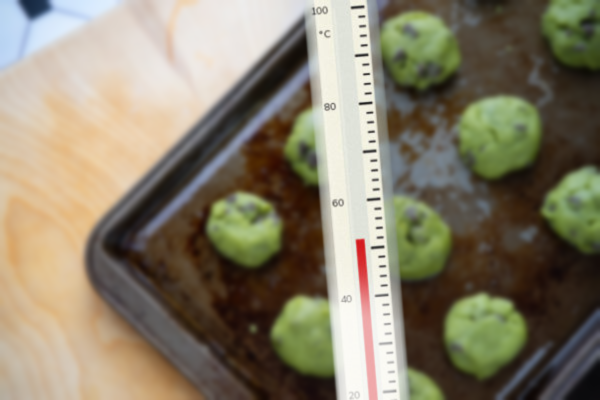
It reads **52** °C
